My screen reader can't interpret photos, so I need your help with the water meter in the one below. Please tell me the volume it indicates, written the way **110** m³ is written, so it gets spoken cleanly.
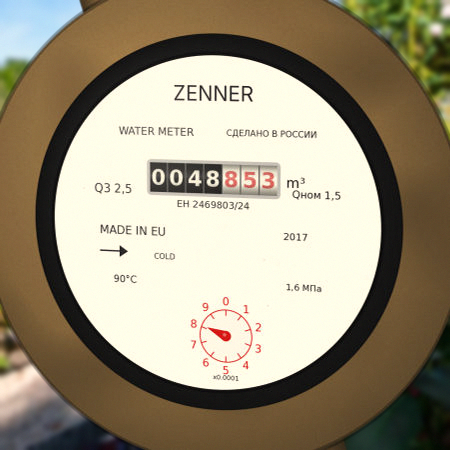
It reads **48.8538** m³
